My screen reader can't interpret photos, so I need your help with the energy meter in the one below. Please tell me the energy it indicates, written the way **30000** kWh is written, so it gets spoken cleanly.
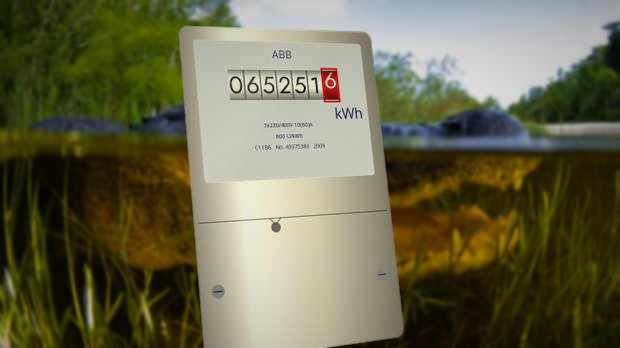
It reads **65251.6** kWh
